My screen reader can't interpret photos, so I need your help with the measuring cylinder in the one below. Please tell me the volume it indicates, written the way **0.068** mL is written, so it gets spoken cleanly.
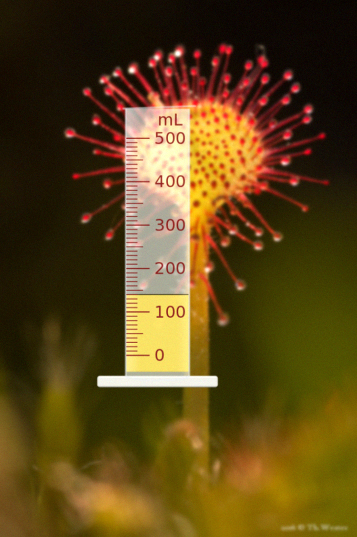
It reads **140** mL
